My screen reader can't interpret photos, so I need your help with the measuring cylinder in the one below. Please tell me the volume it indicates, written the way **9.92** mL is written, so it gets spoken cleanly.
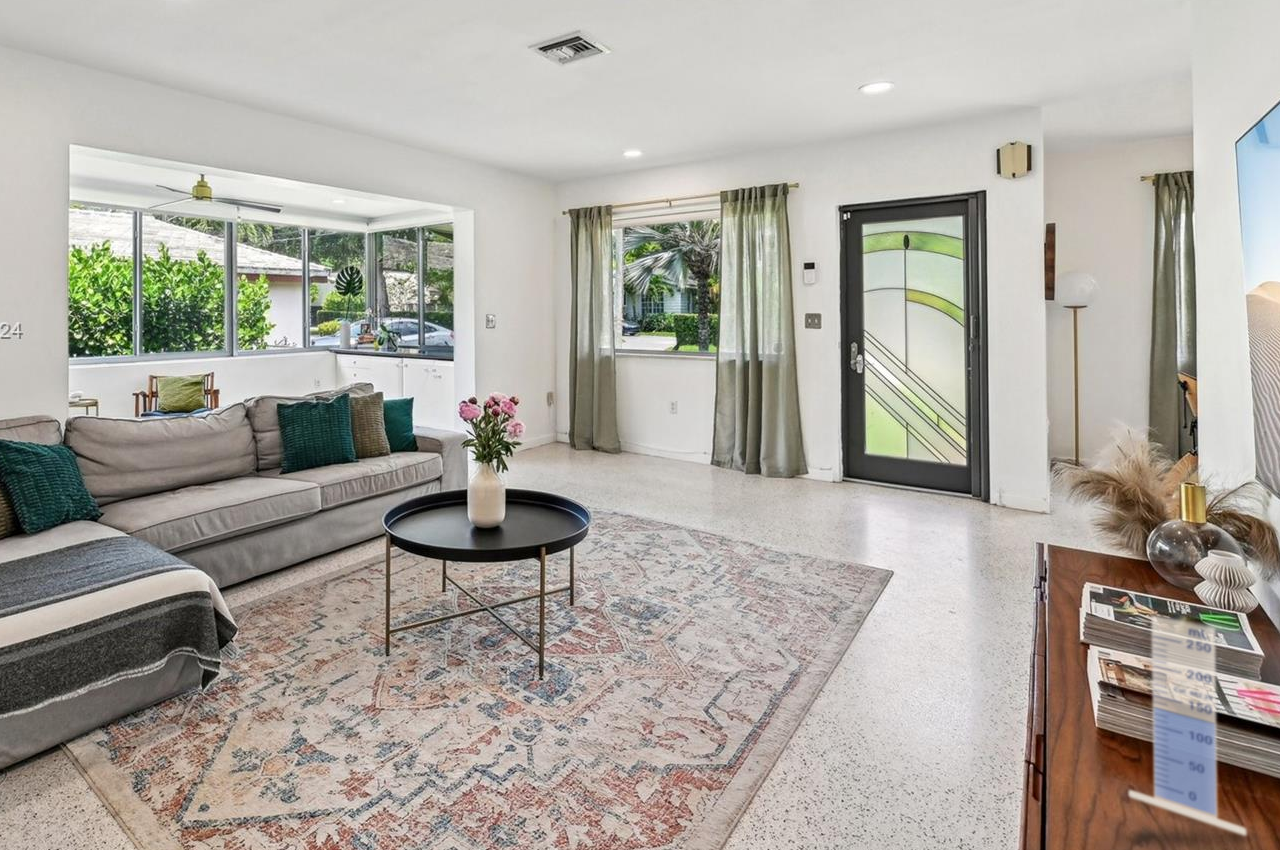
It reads **130** mL
